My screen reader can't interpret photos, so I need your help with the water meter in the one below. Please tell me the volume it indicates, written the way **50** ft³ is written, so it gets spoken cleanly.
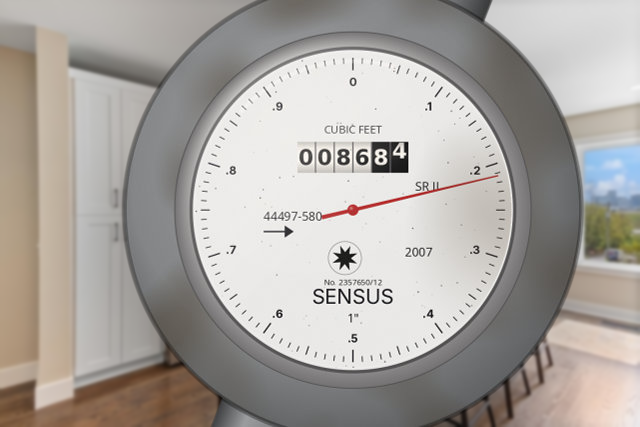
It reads **8684.21** ft³
